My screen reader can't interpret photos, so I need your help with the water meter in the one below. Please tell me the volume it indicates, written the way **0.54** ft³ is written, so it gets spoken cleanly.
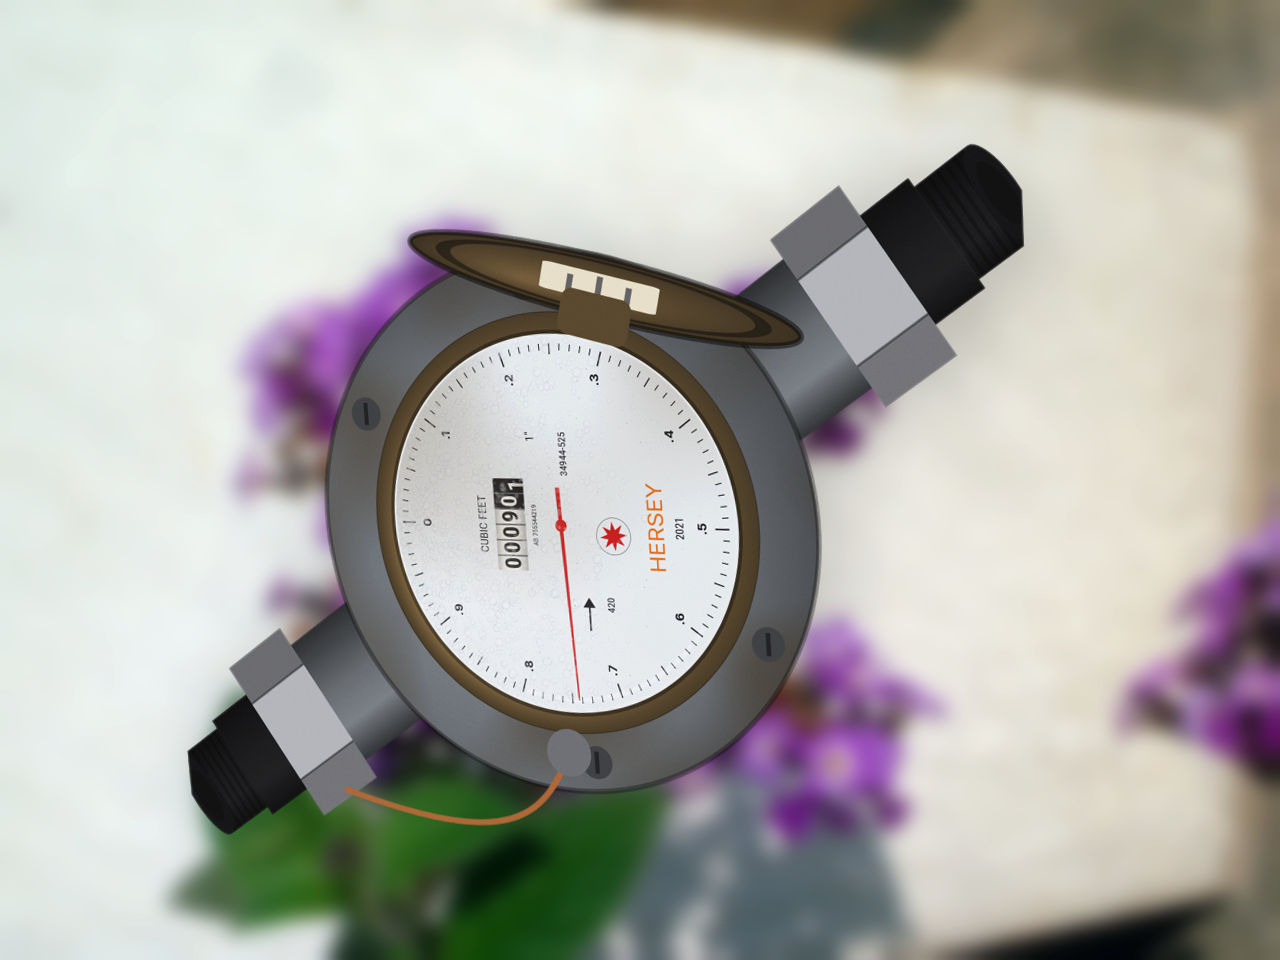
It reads **900.74** ft³
